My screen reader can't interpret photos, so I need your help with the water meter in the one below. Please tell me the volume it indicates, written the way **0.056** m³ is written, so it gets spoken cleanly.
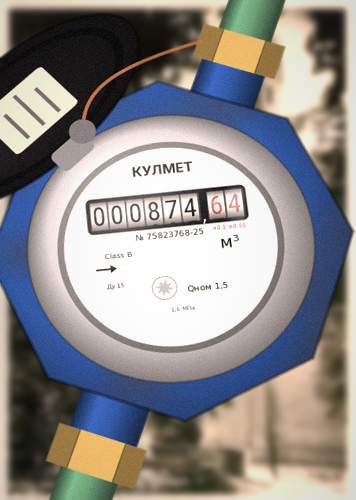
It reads **874.64** m³
